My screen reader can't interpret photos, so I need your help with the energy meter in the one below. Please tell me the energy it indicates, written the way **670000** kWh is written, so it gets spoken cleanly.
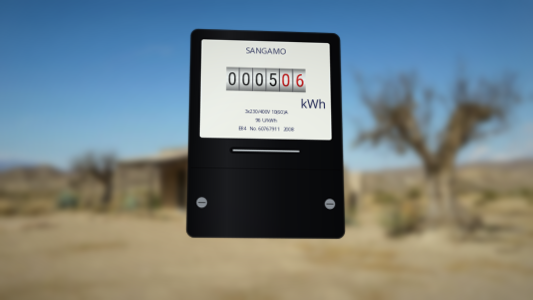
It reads **5.06** kWh
